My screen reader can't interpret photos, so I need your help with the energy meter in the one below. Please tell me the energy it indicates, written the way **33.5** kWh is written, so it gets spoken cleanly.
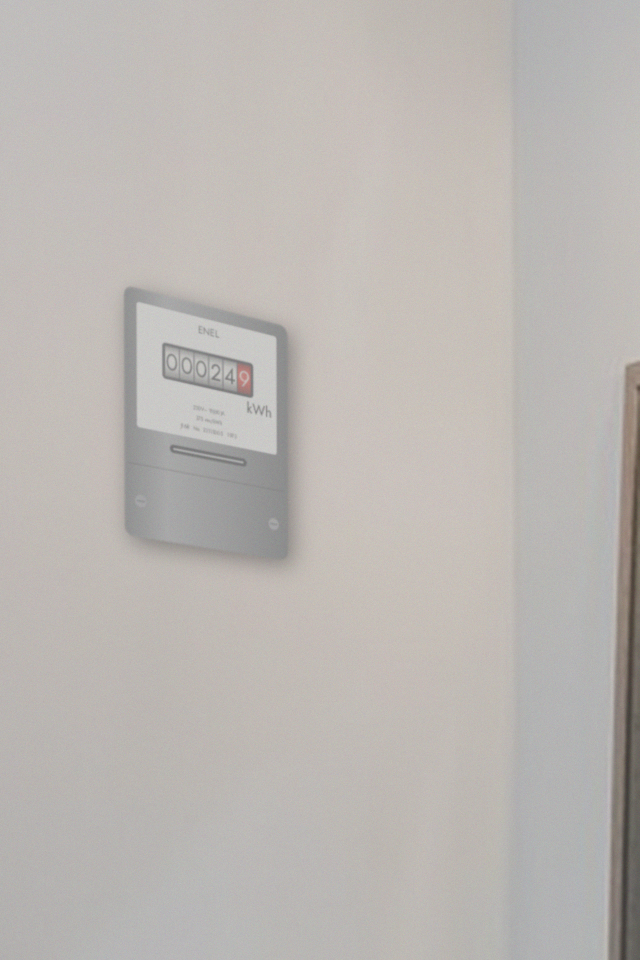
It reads **24.9** kWh
